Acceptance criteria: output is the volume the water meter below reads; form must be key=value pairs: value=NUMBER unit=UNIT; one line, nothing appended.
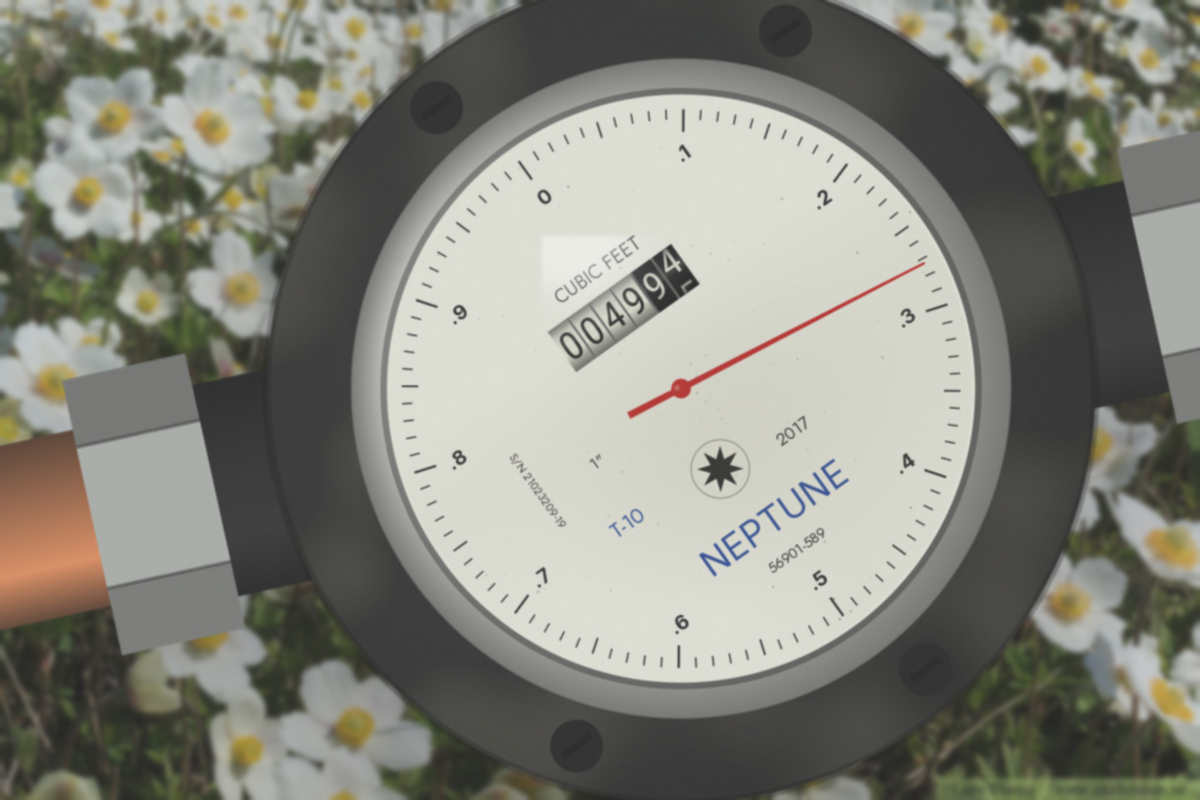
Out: value=4994.27 unit=ft³
